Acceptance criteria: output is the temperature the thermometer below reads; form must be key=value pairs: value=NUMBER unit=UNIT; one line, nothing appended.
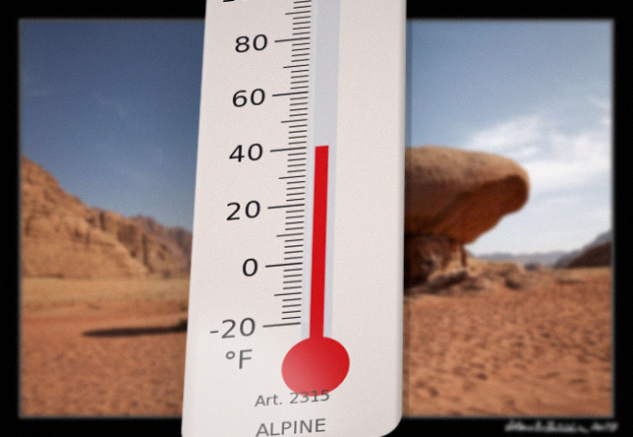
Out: value=40 unit=°F
